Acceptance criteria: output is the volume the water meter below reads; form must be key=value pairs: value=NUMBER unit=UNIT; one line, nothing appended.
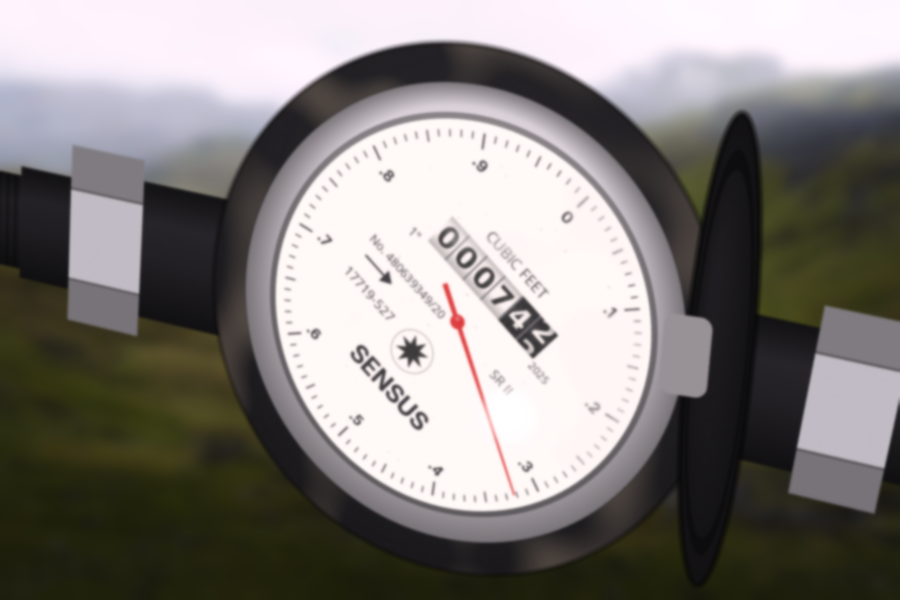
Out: value=742.32 unit=ft³
